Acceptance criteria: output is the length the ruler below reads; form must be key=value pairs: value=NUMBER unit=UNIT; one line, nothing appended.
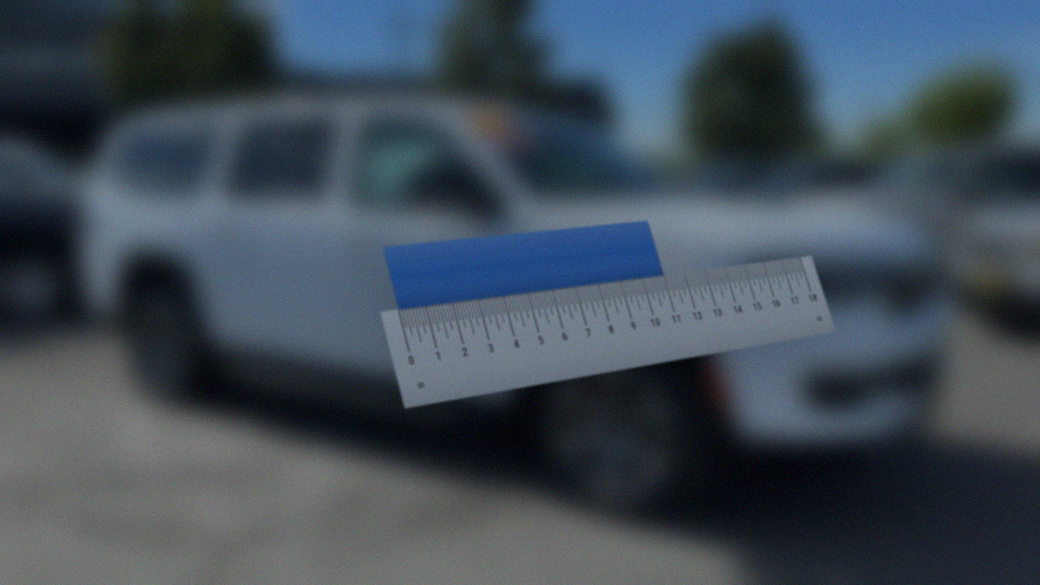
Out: value=11 unit=in
